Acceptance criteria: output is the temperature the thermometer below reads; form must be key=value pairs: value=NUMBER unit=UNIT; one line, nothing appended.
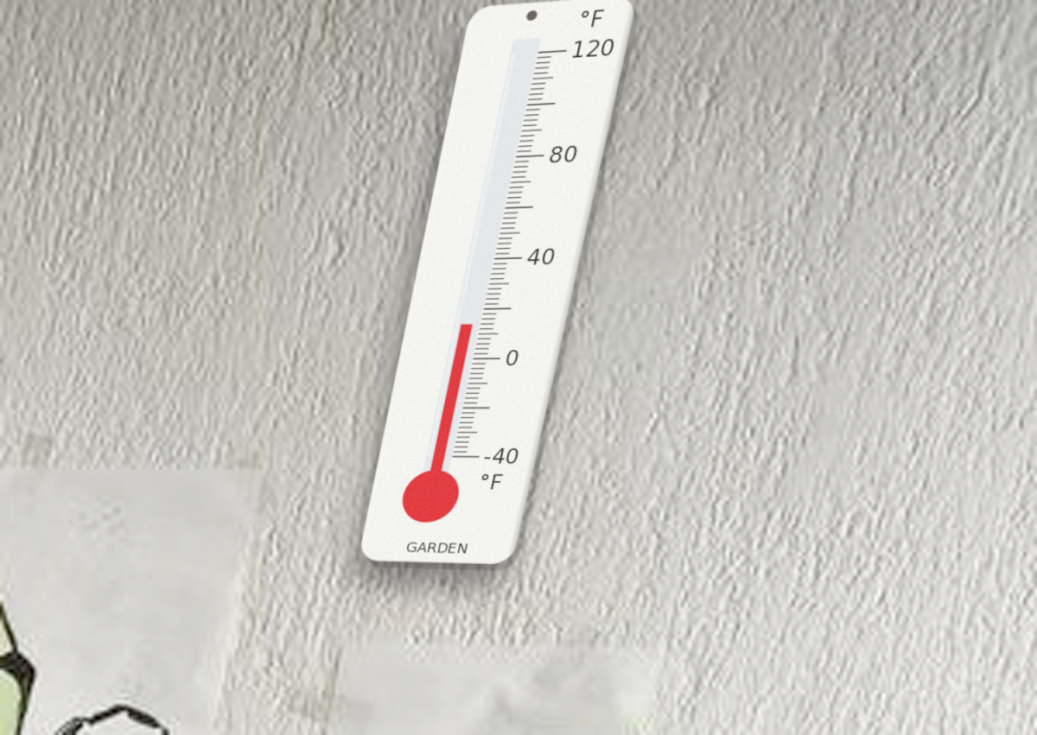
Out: value=14 unit=°F
